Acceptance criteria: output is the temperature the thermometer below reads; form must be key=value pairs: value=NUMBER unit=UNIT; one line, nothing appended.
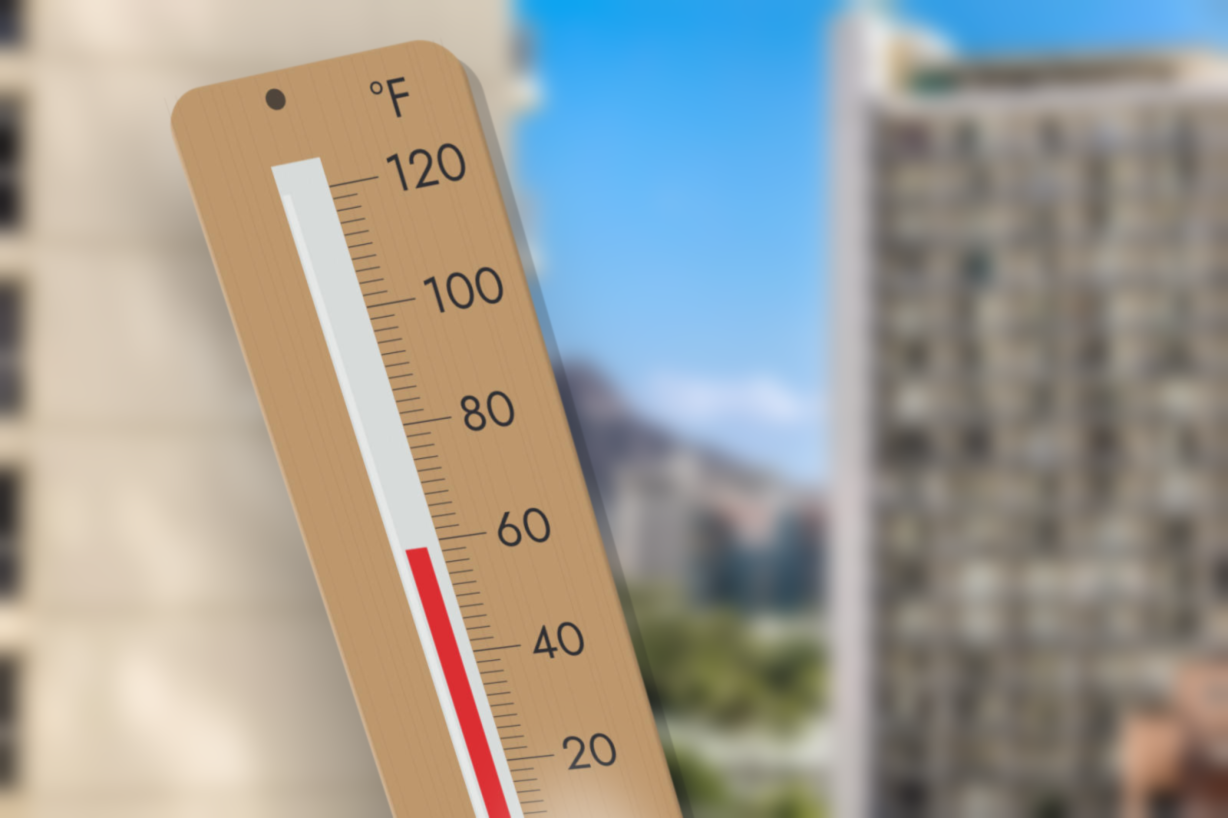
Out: value=59 unit=°F
